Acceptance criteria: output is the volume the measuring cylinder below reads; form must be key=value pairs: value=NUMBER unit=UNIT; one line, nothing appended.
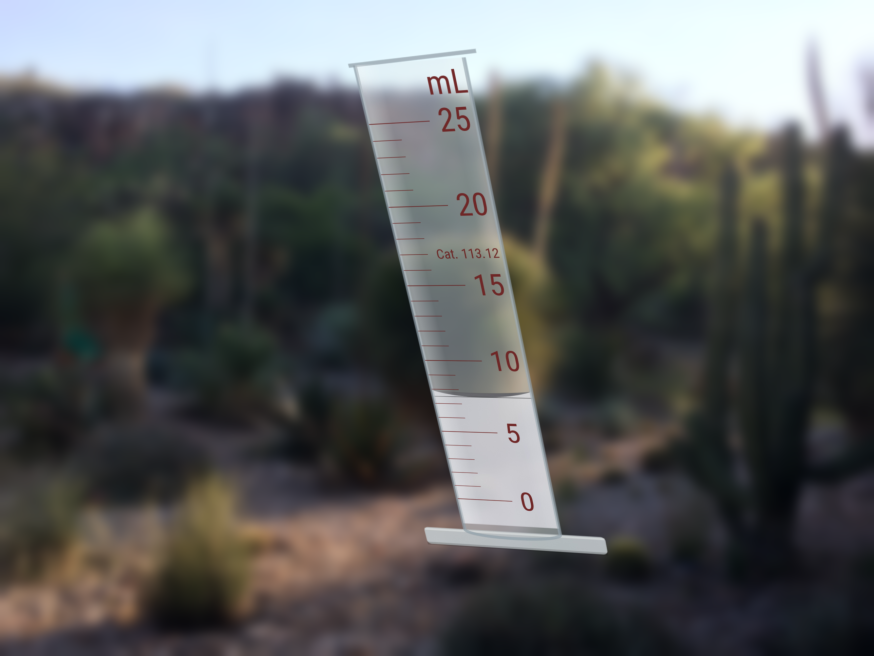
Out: value=7.5 unit=mL
